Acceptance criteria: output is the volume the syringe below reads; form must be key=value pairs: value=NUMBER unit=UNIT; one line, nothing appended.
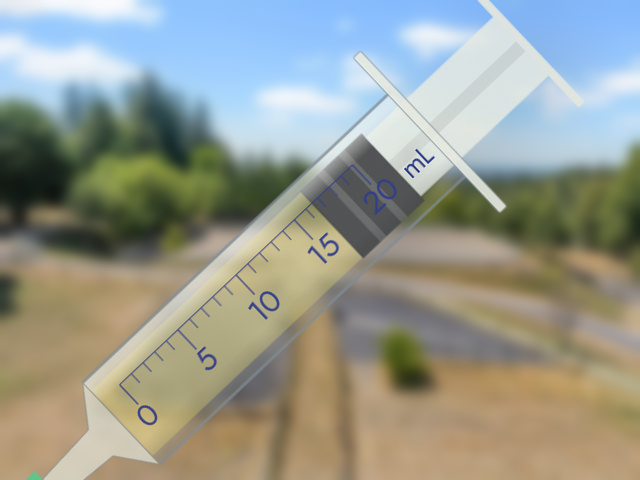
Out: value=16.5 unit=mL
